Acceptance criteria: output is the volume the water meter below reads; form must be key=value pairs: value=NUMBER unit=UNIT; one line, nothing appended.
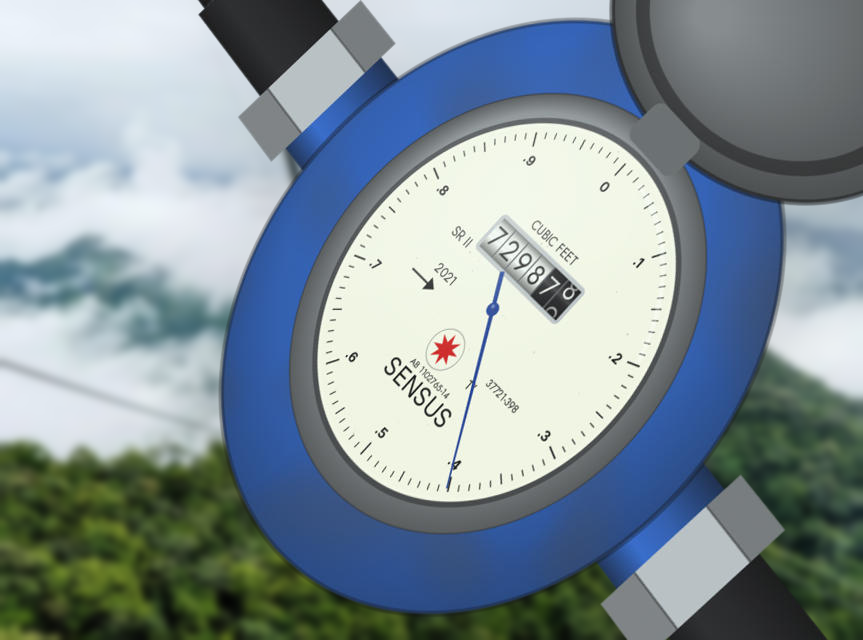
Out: value=729878.40 unit=ft³
